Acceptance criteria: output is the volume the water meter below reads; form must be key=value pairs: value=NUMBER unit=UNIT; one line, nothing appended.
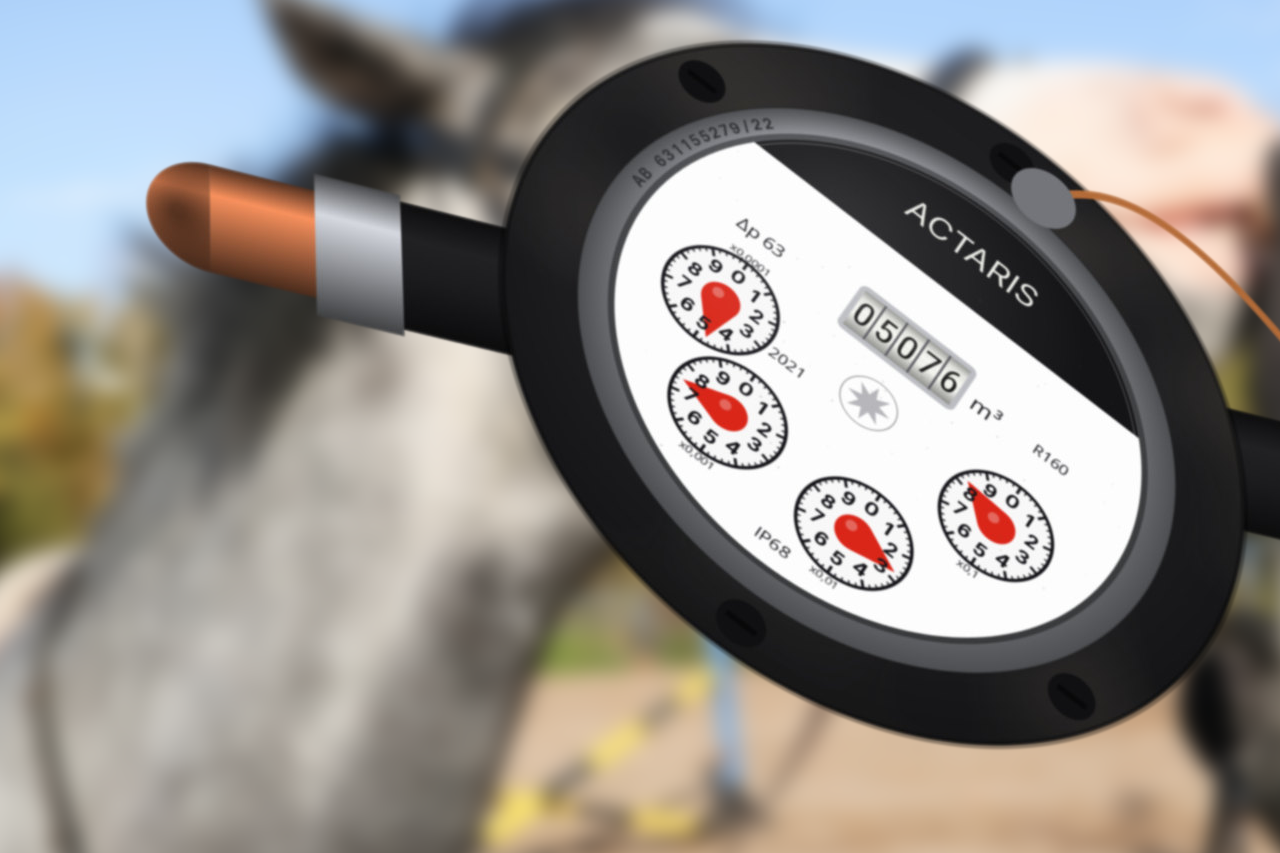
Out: value=5076.8274 unit=m³
